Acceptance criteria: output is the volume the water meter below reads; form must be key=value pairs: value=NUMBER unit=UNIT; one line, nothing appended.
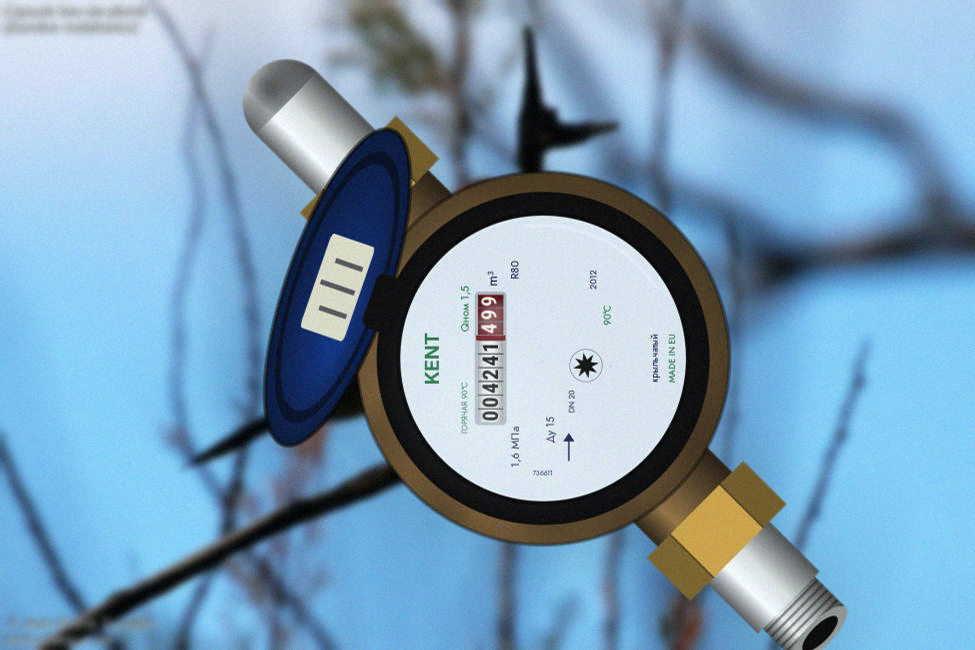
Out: value=4241.499 unit=m³
